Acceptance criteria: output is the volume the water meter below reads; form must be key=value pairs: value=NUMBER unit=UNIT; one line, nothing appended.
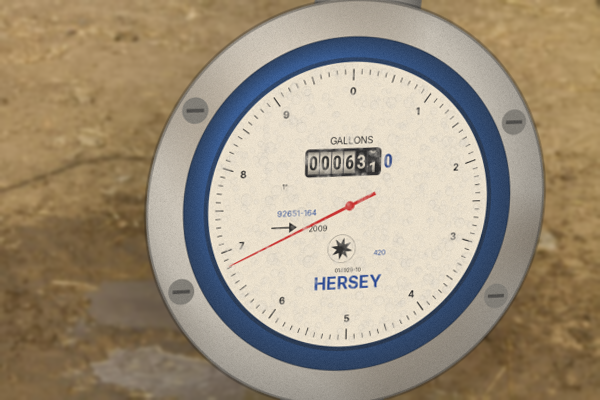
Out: value=6306.8 unit=gal
